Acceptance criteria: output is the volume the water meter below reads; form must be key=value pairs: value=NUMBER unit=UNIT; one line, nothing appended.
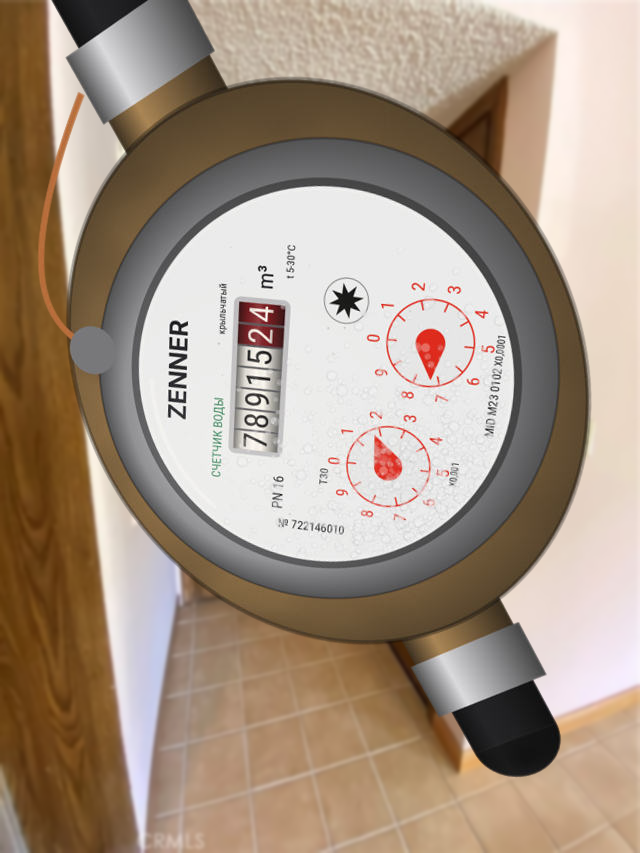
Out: value=78915.2417 unit=m³
